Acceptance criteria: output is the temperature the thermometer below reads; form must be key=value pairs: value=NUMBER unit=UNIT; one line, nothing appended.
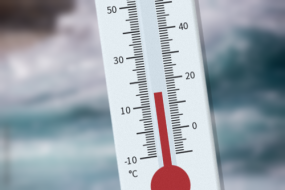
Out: value=15 unit=°C
